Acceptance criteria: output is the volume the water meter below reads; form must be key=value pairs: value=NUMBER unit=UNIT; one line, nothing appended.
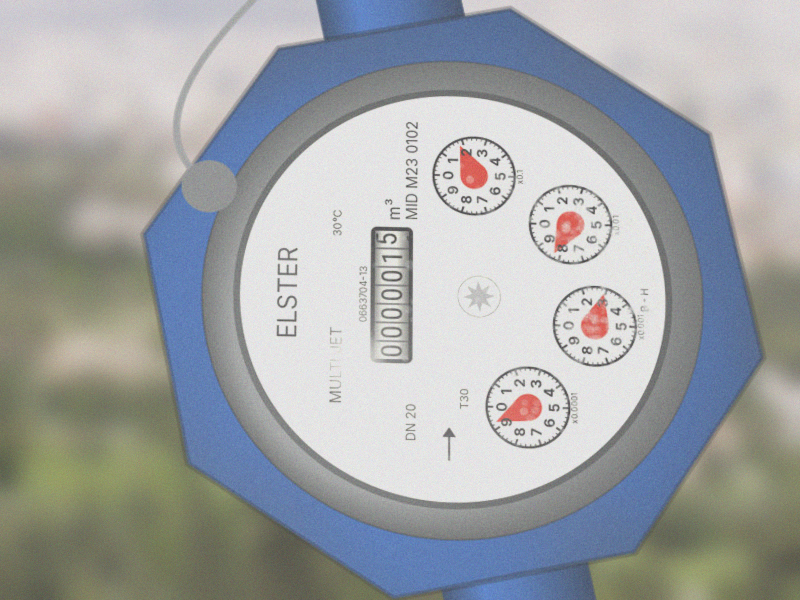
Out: value=15.1829 unit=m³
